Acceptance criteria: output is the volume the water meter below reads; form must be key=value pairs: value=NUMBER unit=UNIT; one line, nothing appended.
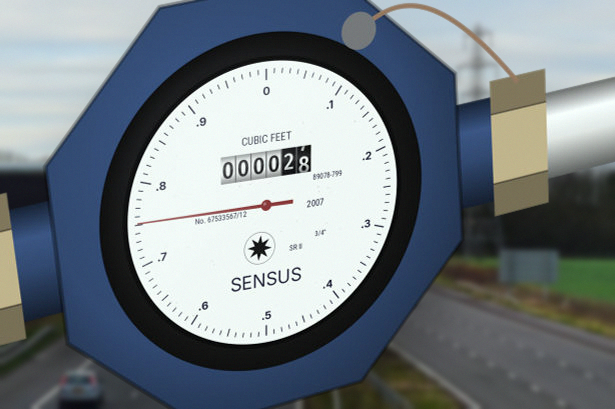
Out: value=27.75 unit=ft³
